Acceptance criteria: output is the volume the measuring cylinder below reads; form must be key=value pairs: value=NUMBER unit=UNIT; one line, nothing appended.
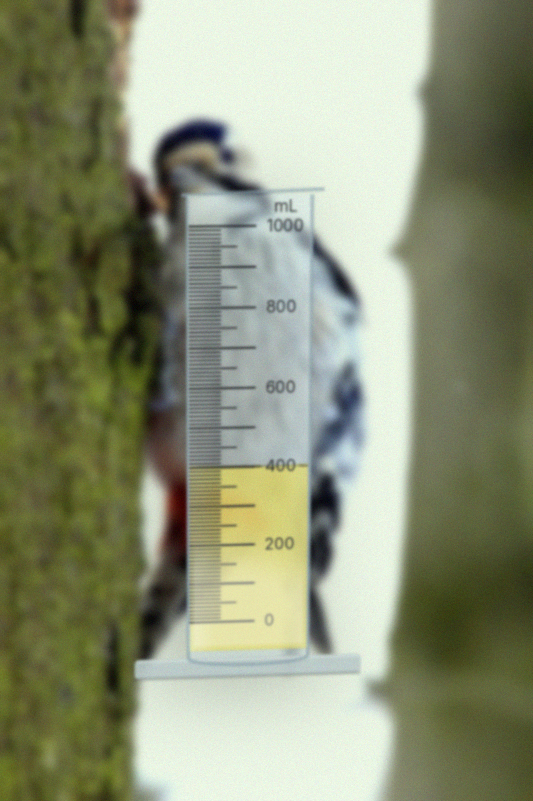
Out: value=400 unit=mL
